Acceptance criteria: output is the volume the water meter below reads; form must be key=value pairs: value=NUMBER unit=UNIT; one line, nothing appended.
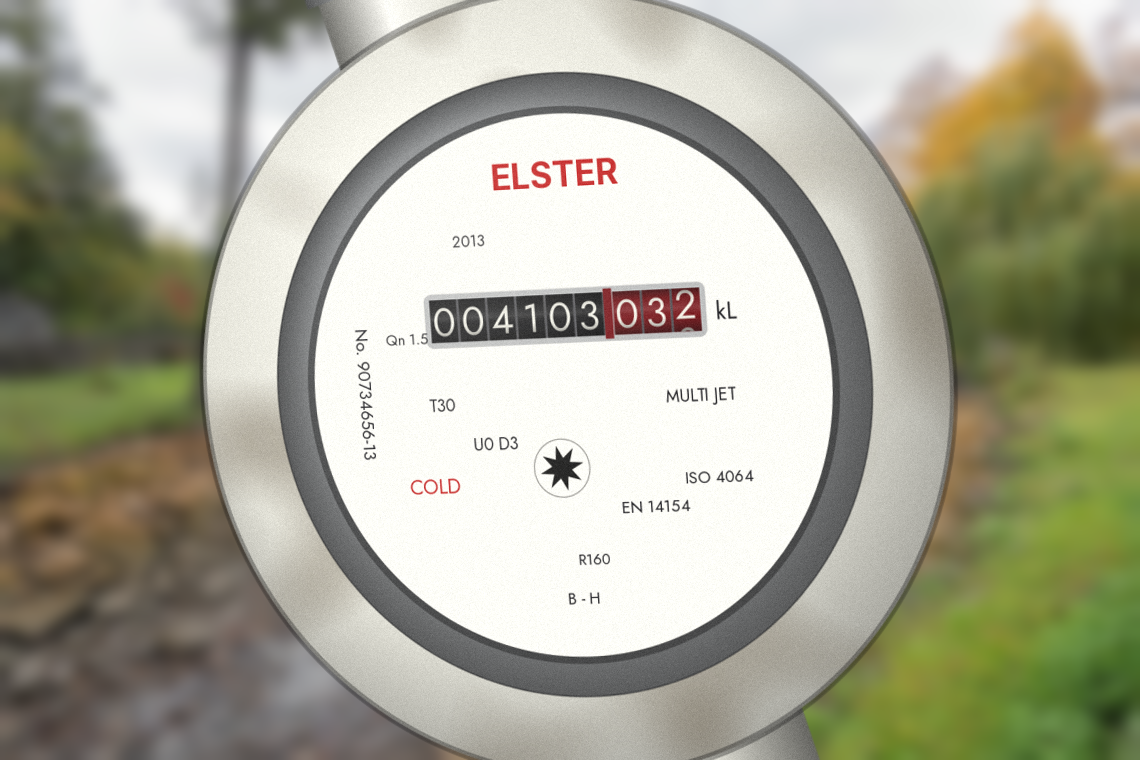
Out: value=4103.032 unit=kL
